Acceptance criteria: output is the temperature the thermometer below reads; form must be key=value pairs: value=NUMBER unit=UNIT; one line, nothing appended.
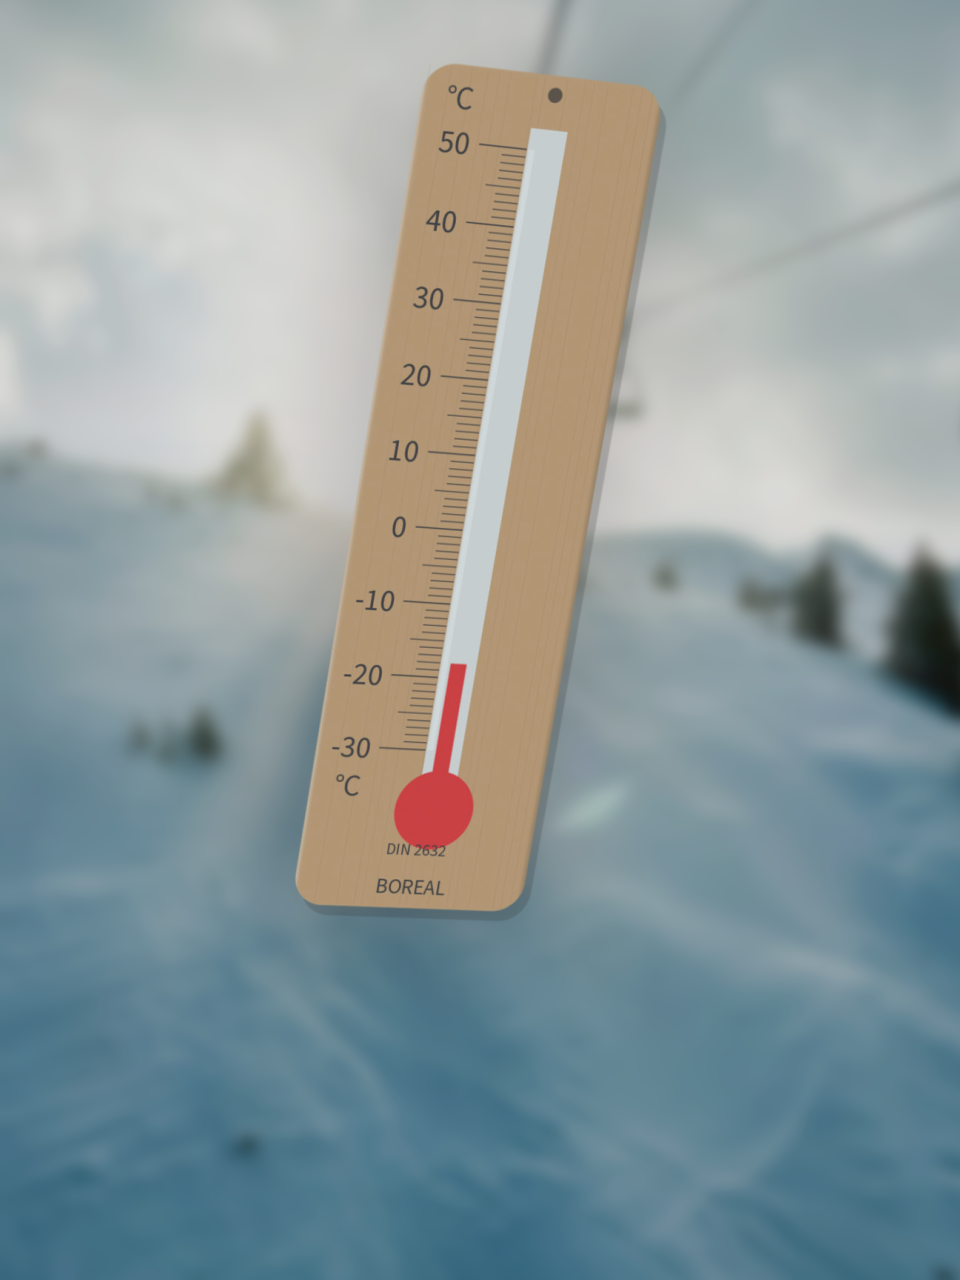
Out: value=-18 unit=°C
